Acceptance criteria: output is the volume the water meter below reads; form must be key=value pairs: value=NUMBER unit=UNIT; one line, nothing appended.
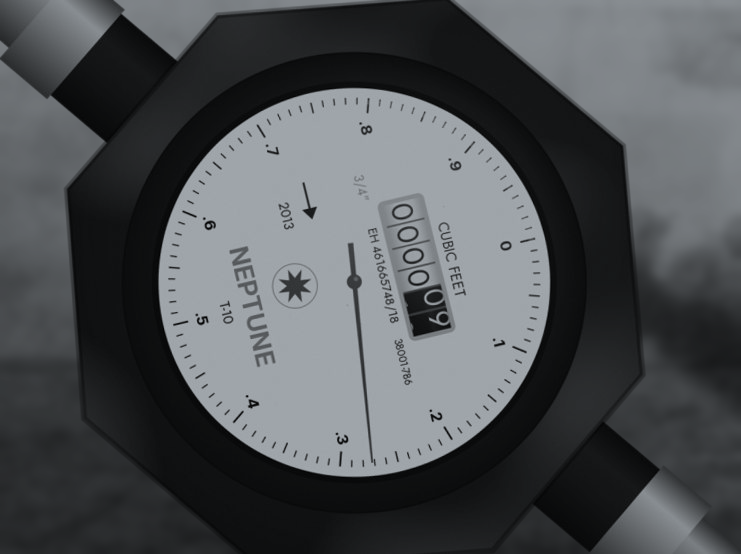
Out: value=9.27 unit=ft³
